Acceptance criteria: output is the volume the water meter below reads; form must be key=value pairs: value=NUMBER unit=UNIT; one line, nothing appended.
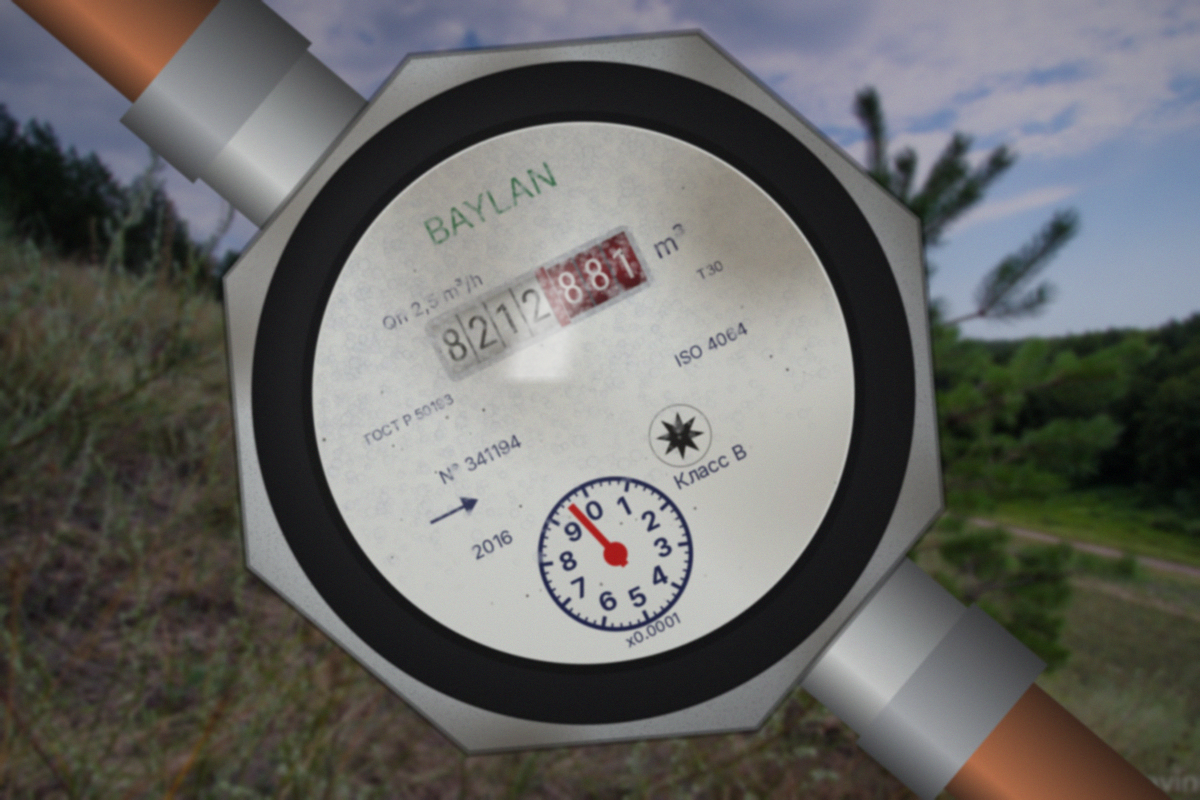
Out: value=8212.8809 unit=m³
